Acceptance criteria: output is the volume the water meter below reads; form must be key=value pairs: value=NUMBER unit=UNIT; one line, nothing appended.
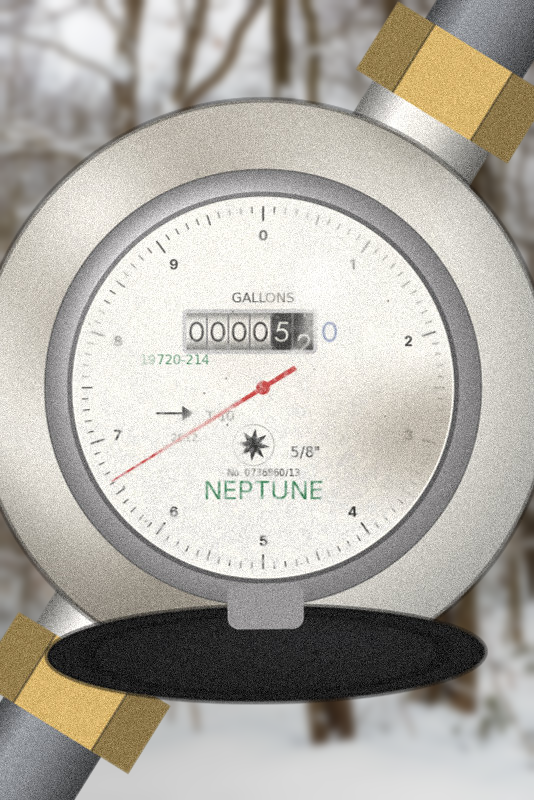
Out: value=516.6 unit=gal
